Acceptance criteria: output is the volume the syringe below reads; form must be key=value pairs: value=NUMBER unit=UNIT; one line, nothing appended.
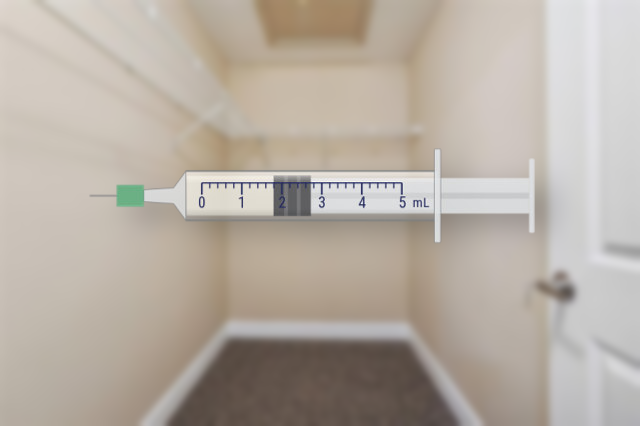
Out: value=1.8 unit=mL
